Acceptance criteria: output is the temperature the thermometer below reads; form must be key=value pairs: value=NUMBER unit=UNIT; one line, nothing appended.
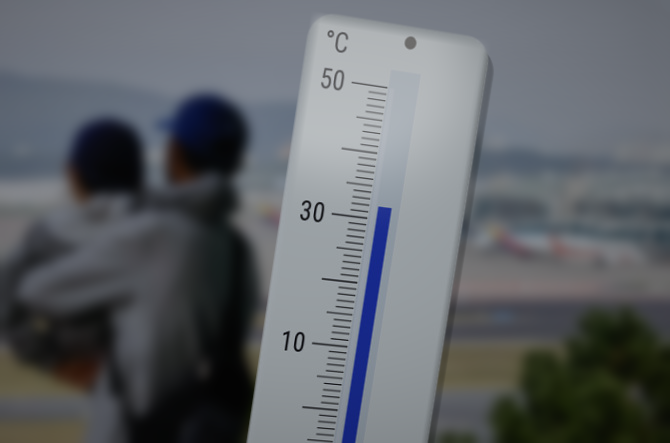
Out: value=32 unit=°C
